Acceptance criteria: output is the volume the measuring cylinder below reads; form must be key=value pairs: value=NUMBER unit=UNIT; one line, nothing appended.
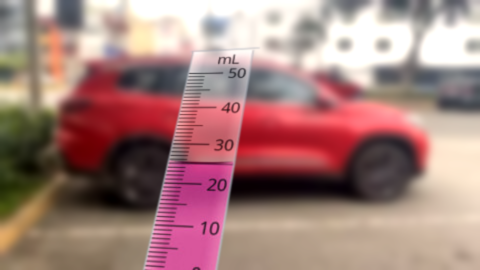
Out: value=25 unit=mL
